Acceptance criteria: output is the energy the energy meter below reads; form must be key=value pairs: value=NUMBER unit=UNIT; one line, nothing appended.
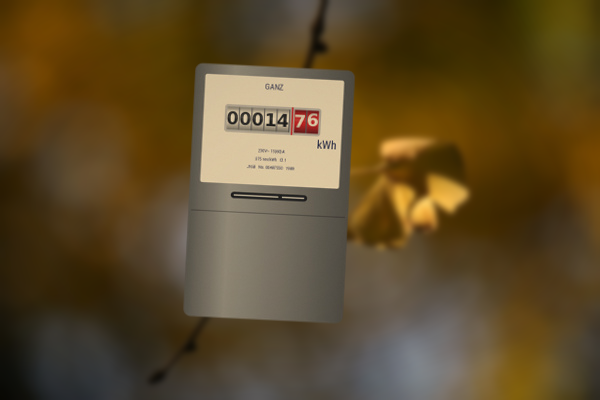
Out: value=14.76 unit=kWh
